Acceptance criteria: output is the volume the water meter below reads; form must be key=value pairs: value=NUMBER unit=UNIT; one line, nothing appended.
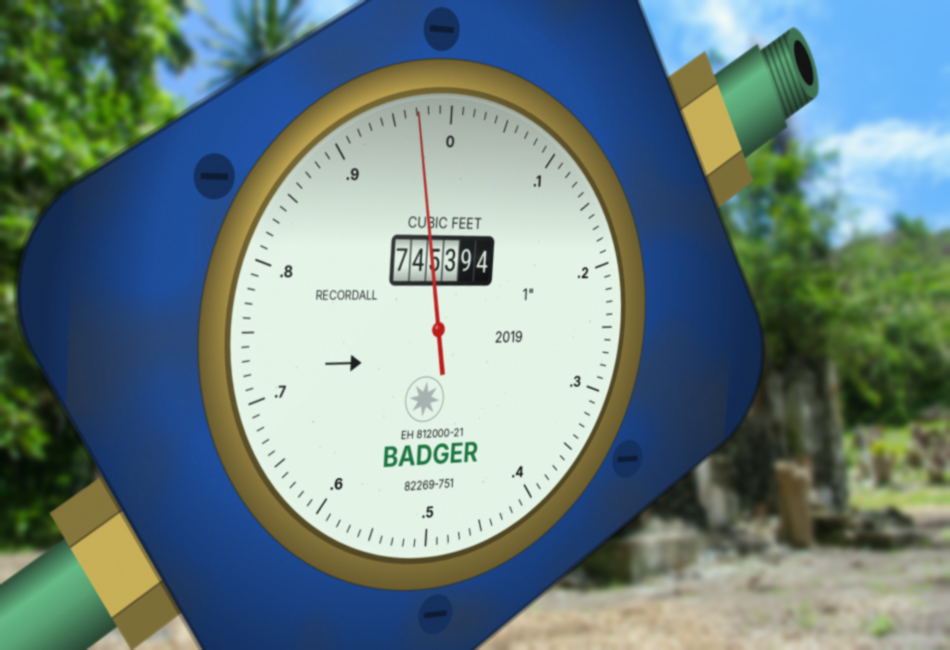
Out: value=745393.97 unit=ft³
